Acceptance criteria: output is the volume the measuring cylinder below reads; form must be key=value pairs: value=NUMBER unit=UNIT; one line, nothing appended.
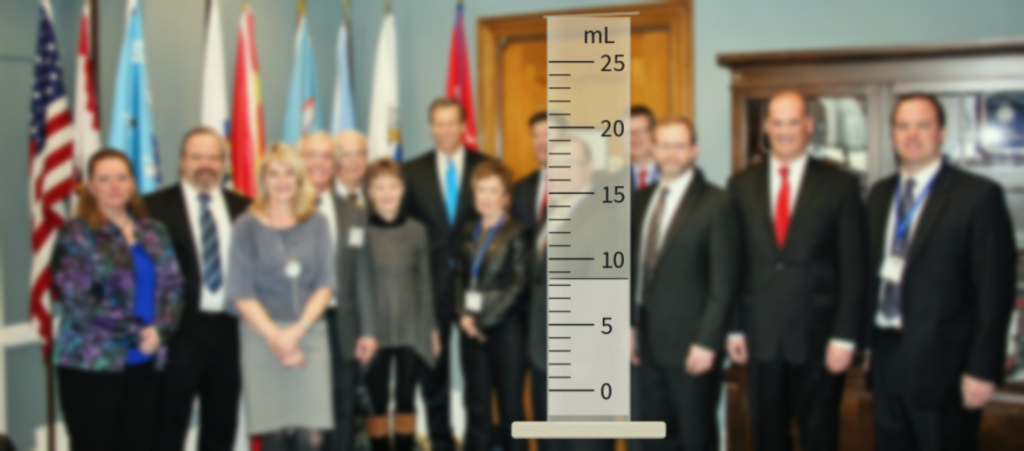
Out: value=8.5 unit=mL
